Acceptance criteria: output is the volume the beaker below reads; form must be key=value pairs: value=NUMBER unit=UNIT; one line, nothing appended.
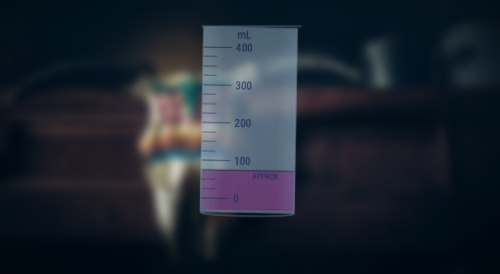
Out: value=75 unit=mL
